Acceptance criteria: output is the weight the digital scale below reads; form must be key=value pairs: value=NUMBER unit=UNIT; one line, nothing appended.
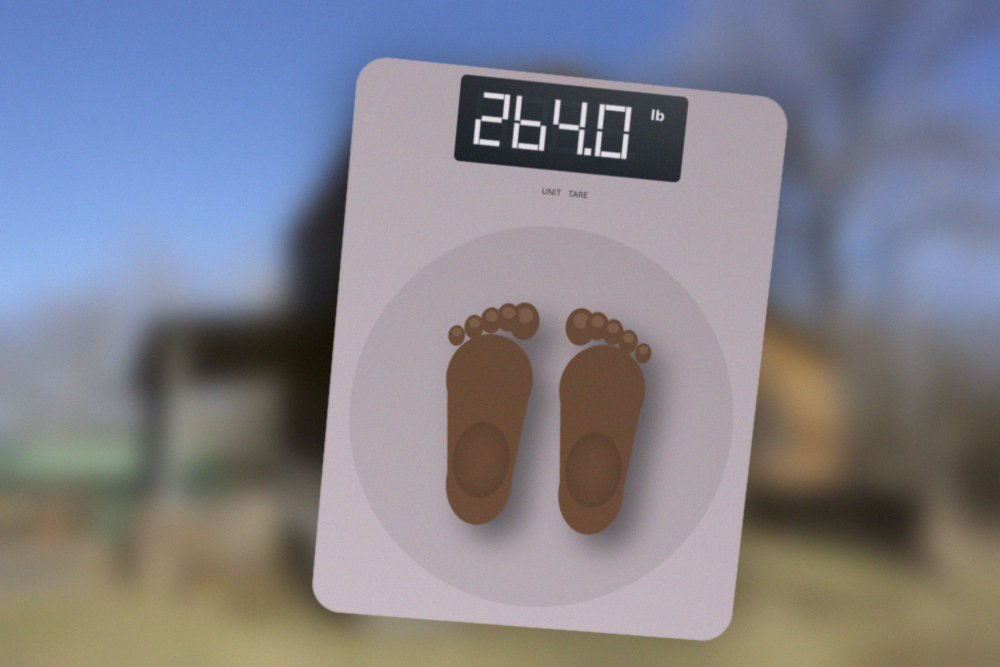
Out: value=264.0 unit=lb
